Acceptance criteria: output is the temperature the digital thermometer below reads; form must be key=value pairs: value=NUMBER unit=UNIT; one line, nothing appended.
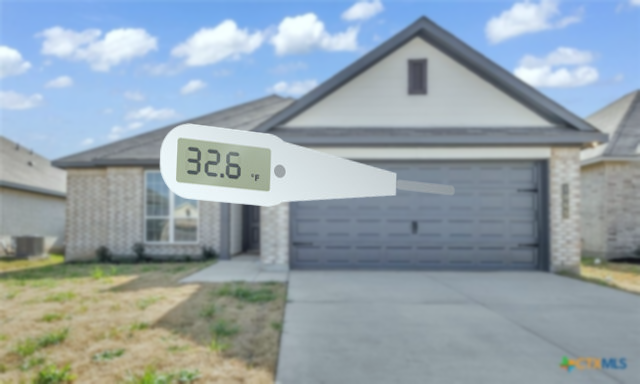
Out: value=32.6 unit=°F
